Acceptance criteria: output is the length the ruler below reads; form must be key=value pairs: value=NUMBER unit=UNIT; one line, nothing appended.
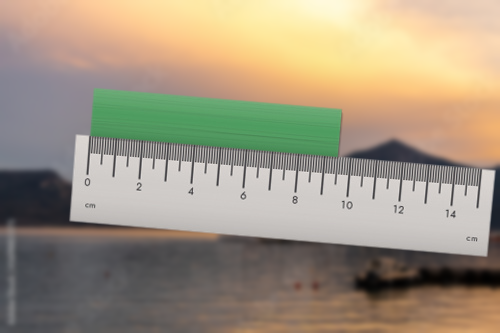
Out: value=9.5 unit=cm
